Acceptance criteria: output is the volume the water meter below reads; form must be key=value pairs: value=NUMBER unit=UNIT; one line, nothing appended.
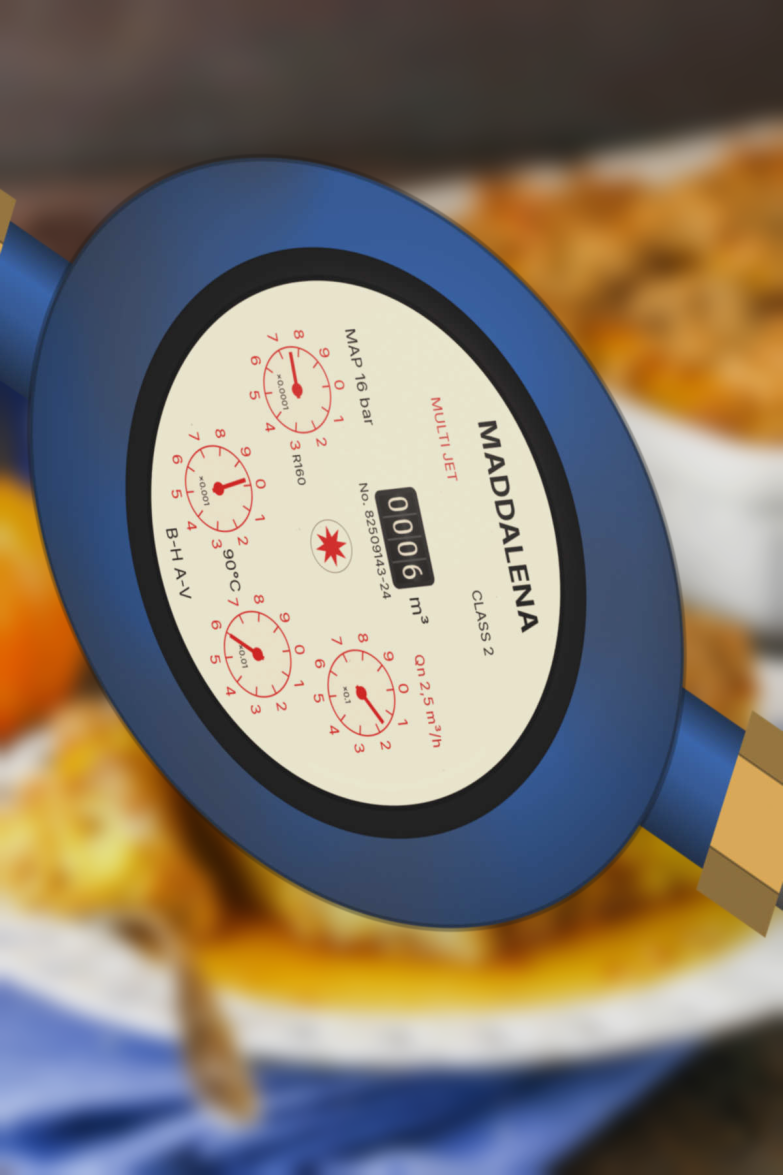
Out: value=6.1597 unit=m³
